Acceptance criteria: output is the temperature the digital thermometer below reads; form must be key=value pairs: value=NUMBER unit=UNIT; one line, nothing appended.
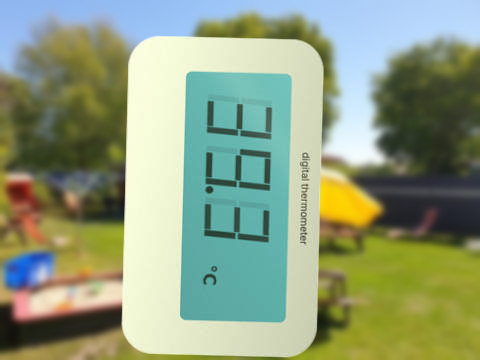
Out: value=39.3 unit=°C
